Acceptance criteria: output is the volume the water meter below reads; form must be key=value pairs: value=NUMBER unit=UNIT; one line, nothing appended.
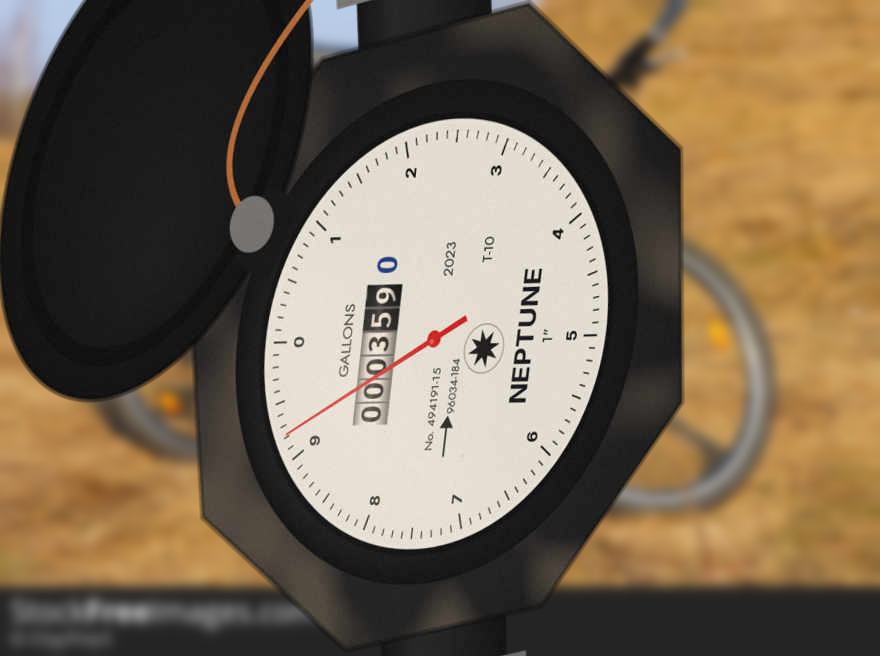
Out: value=3589.2 unit=gal
